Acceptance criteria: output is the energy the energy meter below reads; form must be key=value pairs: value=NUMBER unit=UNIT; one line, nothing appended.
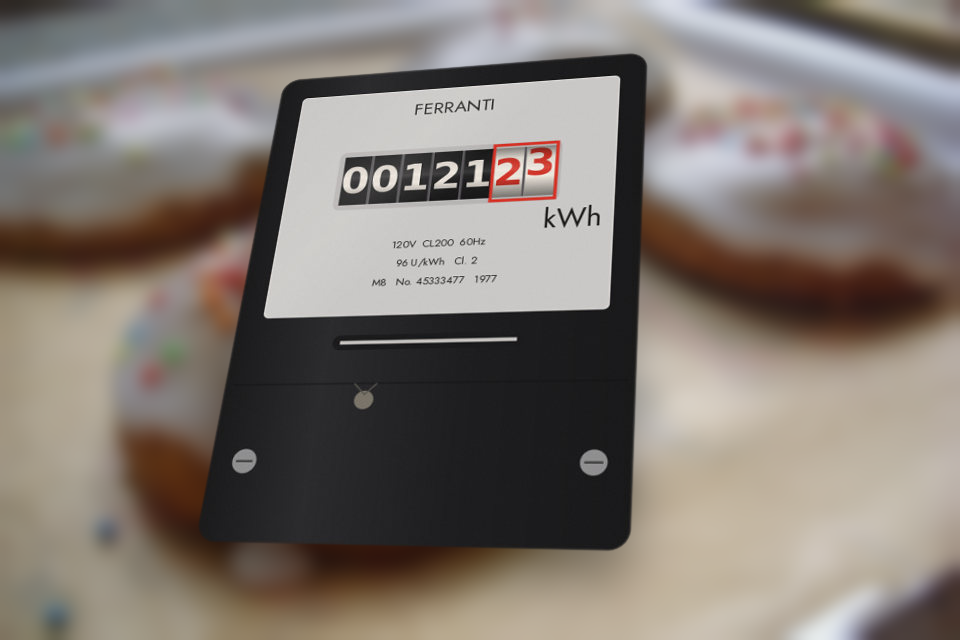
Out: value=121.23 unit=kWh
